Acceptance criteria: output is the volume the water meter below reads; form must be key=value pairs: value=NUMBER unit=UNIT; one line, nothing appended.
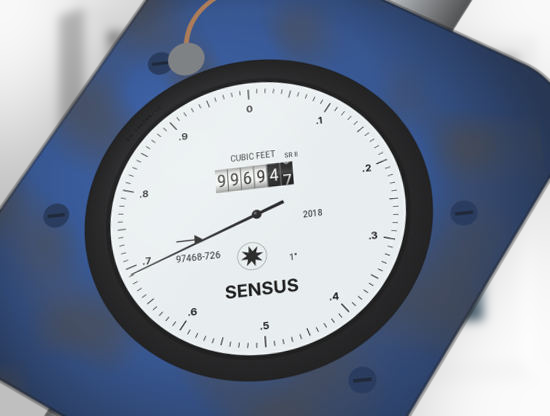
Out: value=996946.69 unit=ft³
